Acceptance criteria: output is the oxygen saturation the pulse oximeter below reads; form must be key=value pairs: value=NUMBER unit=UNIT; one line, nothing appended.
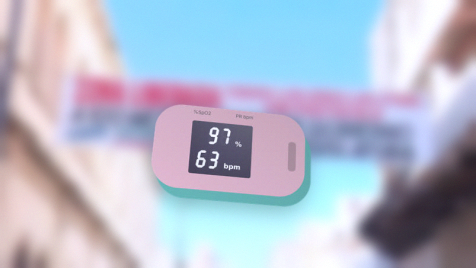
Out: value=97 unit=%
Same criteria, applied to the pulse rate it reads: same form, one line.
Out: value=63 unit=bpm
